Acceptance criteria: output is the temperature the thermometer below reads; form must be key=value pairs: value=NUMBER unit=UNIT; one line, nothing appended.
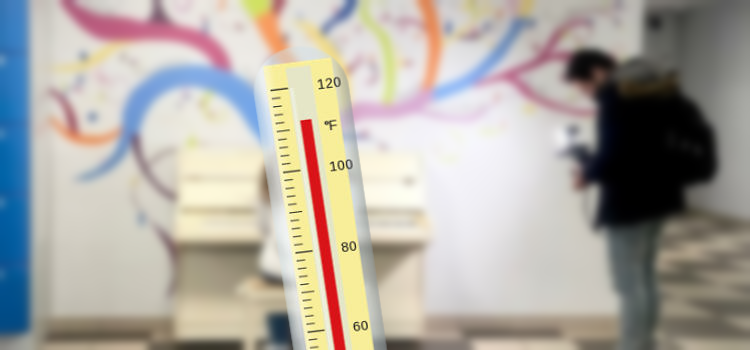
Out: value=112 unit=°F
